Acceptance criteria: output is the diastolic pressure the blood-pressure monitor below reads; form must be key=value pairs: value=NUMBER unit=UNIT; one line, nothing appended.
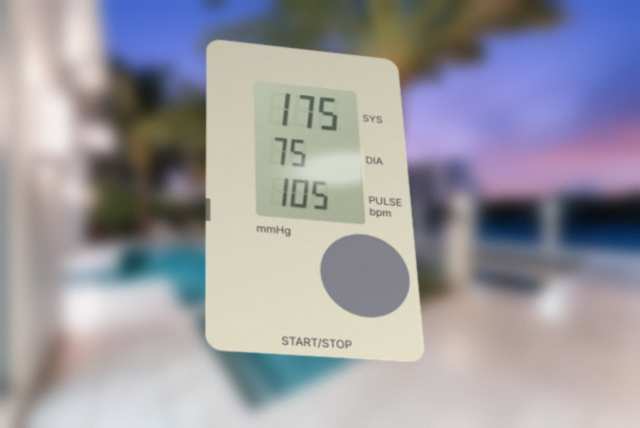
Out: value=75 unit=mmHg
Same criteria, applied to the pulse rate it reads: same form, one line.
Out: value=105 unit=bpm
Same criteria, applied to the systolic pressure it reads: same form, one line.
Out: value=175 unit=mmHg
